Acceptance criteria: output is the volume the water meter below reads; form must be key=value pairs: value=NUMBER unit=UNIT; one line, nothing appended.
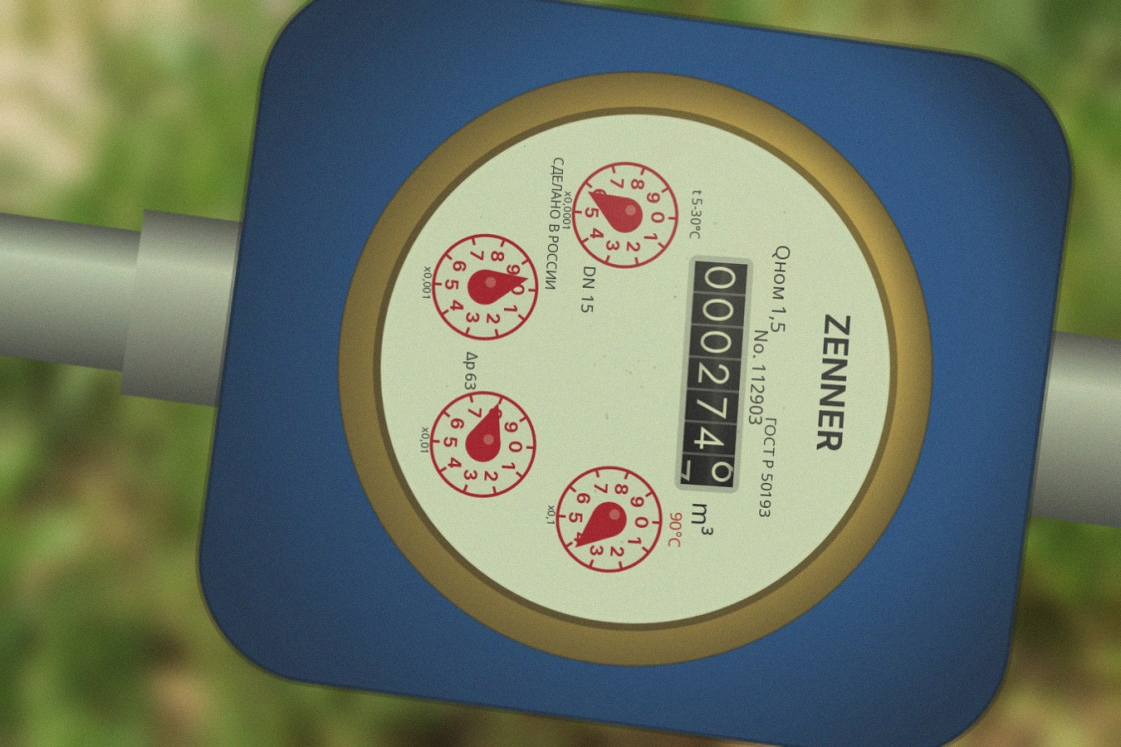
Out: value=2746.3795 unit=m³
